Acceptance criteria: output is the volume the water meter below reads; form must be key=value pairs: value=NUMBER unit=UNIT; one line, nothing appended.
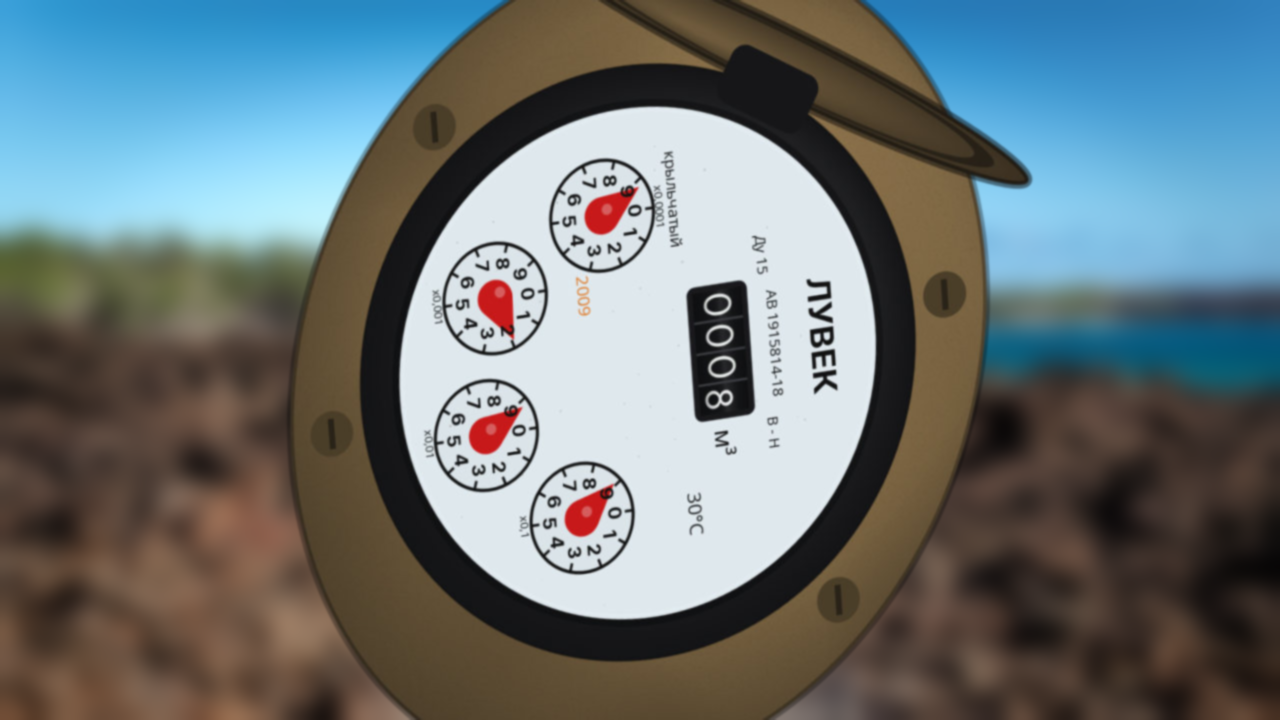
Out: value=7.8919 unit=m³
